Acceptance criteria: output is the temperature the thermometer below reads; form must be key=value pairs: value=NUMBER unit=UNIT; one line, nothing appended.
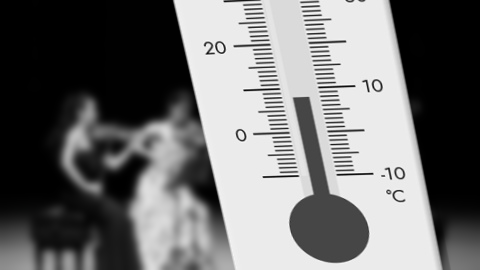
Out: value=8 unit=°C
